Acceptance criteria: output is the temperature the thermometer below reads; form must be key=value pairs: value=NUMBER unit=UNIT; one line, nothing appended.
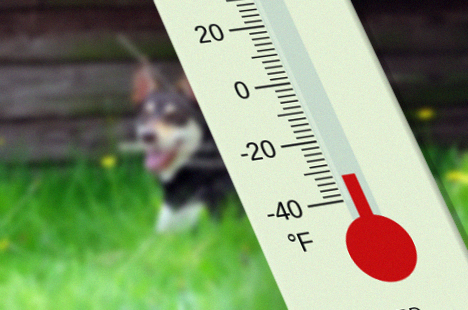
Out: value=-32 unit=°F
